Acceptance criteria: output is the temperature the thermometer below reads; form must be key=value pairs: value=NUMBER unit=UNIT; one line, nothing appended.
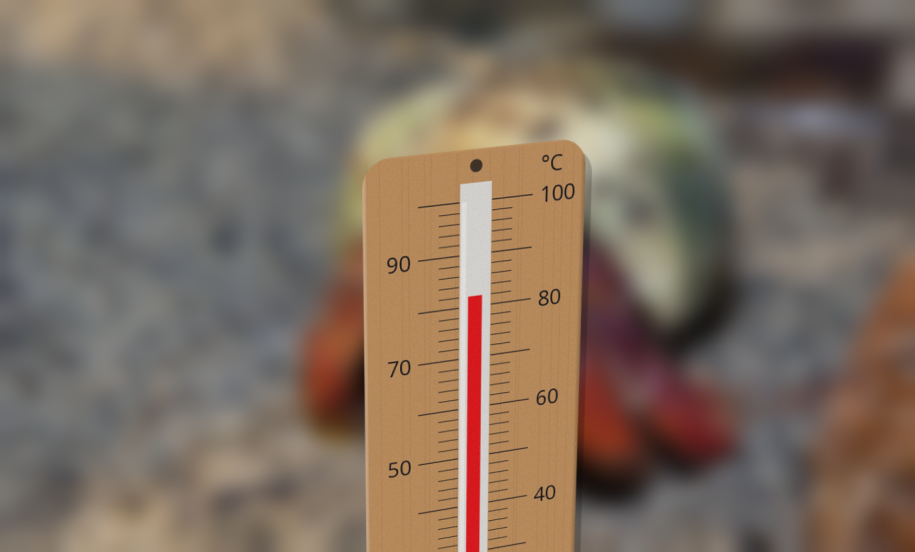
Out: value=82 unit=°C
